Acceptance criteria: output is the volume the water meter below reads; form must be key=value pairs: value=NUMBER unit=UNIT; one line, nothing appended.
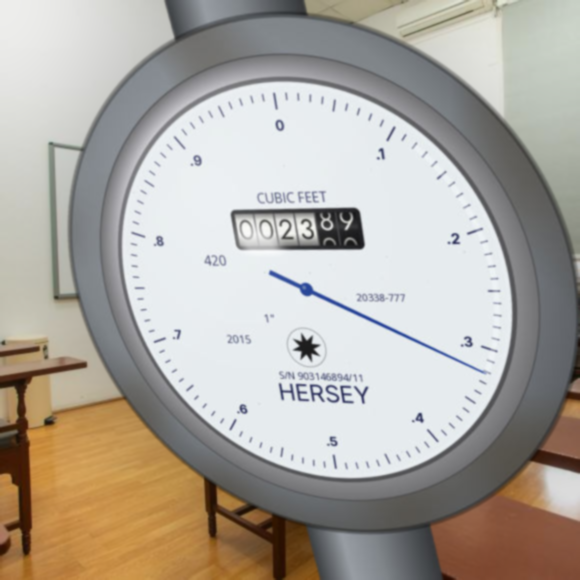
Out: value=2389.32 unit=ft³
